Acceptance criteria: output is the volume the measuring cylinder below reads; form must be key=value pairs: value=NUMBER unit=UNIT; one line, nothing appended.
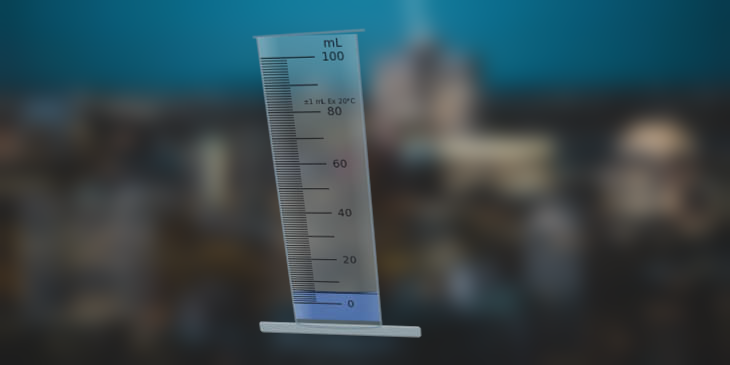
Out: value=5 unit=mL
